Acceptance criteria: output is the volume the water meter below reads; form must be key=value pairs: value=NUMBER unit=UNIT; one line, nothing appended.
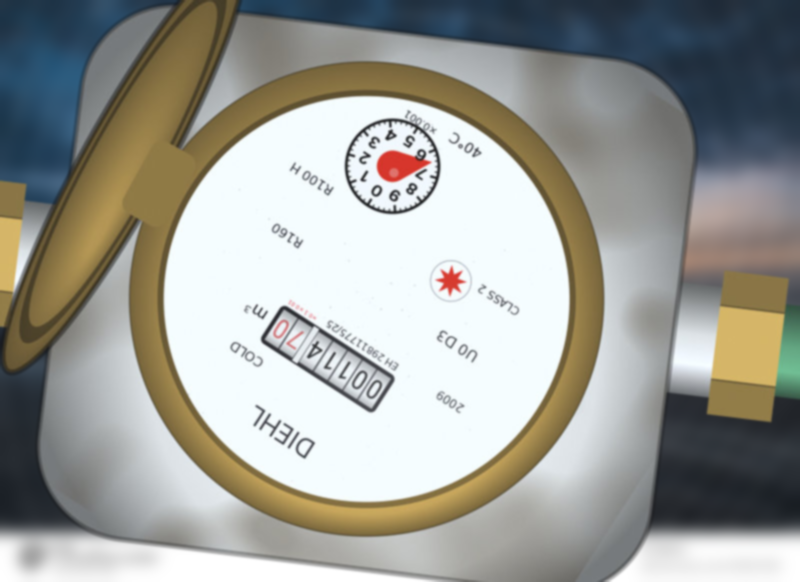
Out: value=114.706 unit=m³
